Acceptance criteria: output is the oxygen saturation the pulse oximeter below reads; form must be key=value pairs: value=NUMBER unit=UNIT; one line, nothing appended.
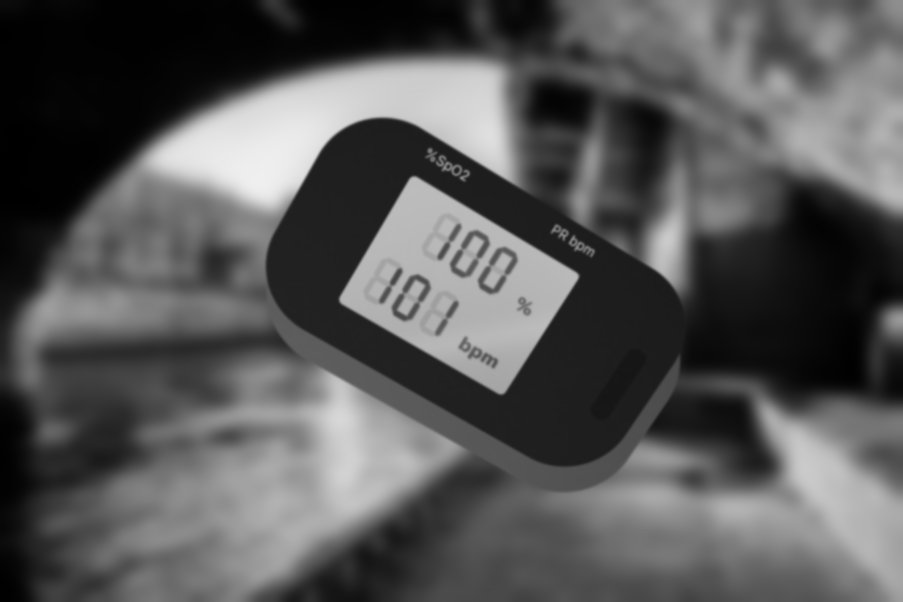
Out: value=100 unit=%
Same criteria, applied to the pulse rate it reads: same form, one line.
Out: value=101 unit=bpm
